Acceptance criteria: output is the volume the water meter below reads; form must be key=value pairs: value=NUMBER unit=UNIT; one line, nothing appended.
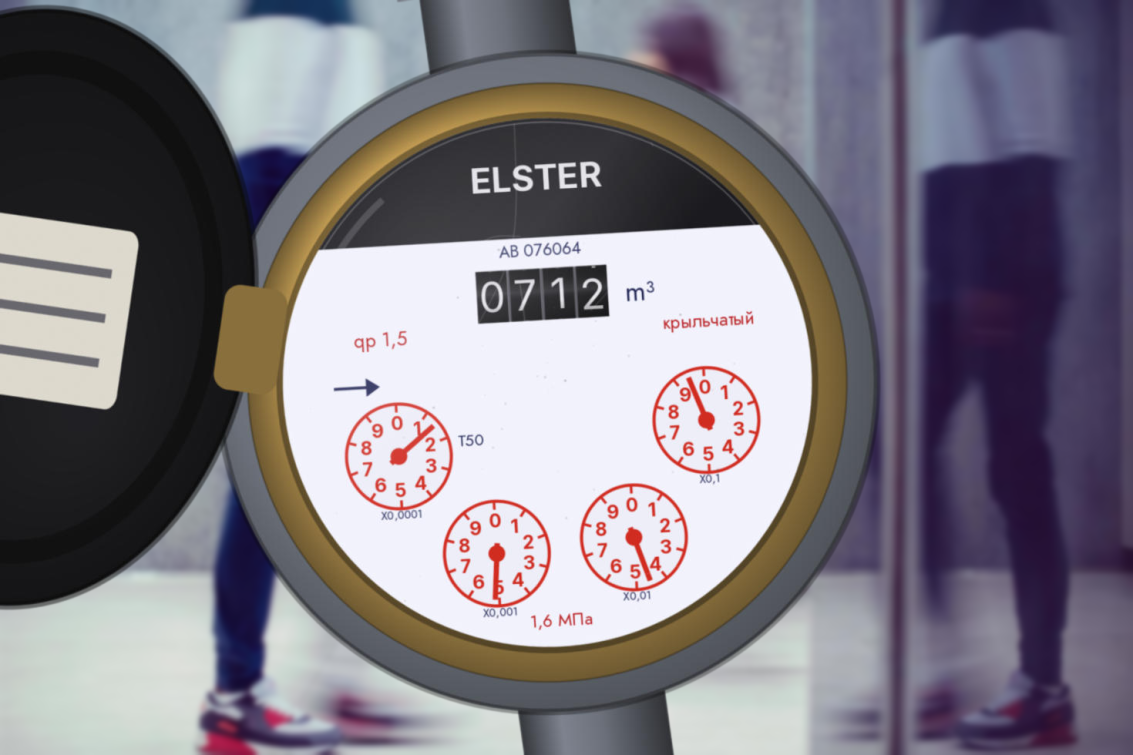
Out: value=711.9451 unit=m³
